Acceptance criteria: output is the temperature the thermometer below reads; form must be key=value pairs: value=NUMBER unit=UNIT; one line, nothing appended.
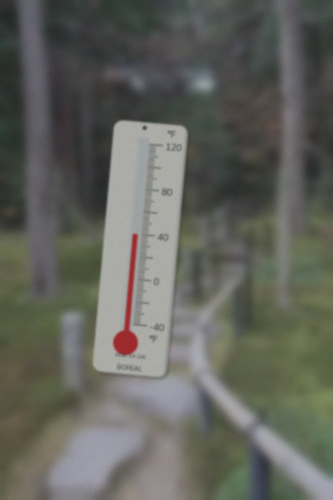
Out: value=40 unit=°F
